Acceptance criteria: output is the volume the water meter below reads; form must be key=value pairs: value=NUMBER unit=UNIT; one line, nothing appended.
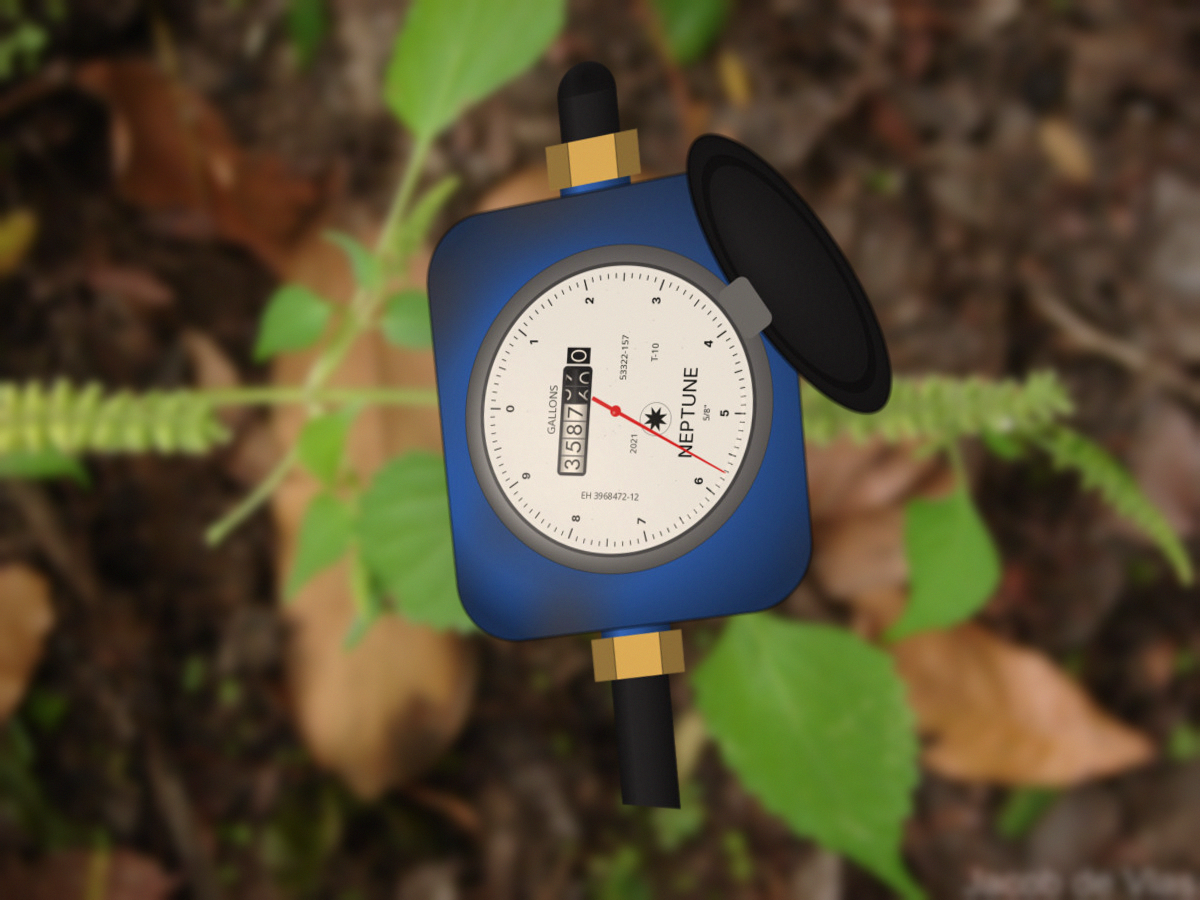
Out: value=3587595.7 unit=gal
